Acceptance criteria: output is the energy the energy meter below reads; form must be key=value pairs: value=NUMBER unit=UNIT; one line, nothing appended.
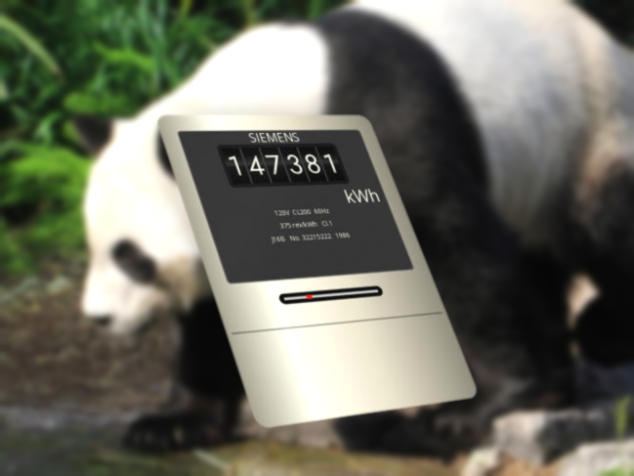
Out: value=147381 unit=kWh
